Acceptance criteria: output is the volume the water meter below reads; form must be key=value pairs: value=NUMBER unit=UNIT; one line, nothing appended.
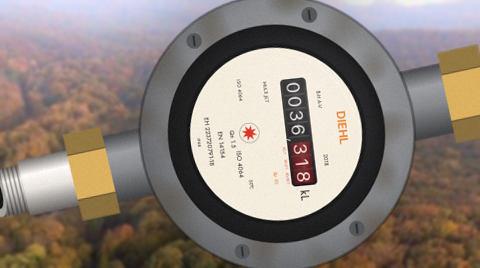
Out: value=36.318 unit=kL
